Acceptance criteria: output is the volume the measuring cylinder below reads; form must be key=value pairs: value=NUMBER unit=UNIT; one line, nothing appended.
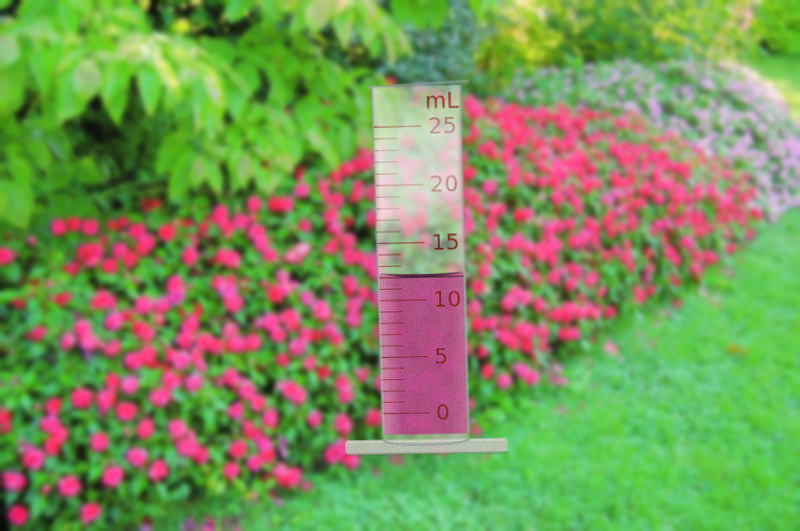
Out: value=12 unit=mL
